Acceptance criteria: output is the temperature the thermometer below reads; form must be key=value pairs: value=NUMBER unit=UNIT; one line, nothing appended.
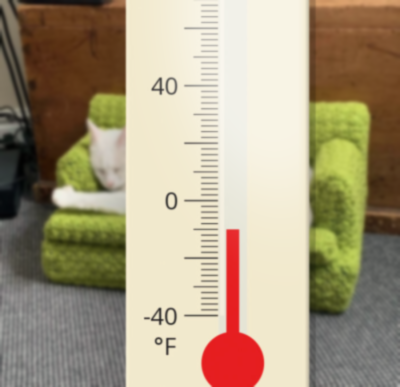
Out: value=-10 unit=°F
